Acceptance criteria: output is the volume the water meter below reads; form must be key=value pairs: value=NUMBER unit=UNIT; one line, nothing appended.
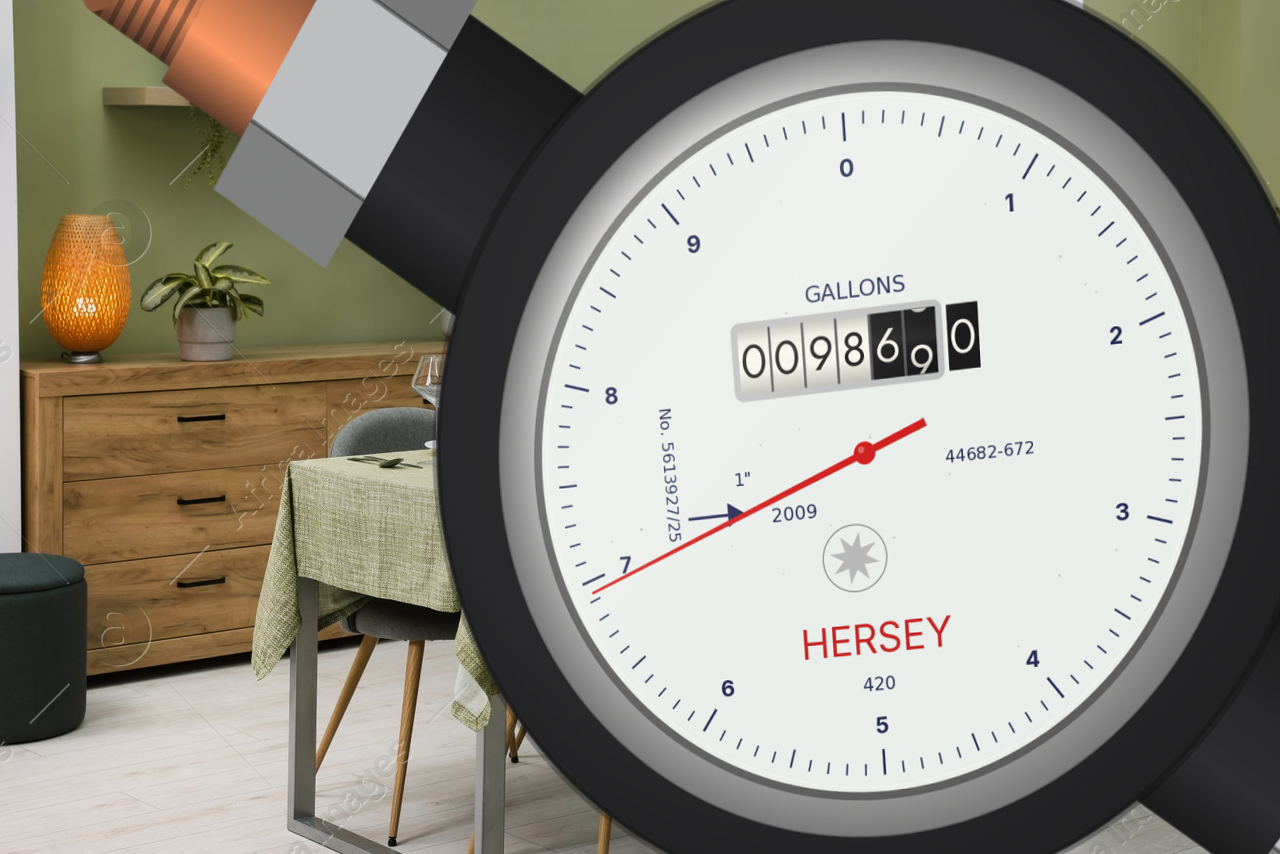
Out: value=98686.9 unit=gal
